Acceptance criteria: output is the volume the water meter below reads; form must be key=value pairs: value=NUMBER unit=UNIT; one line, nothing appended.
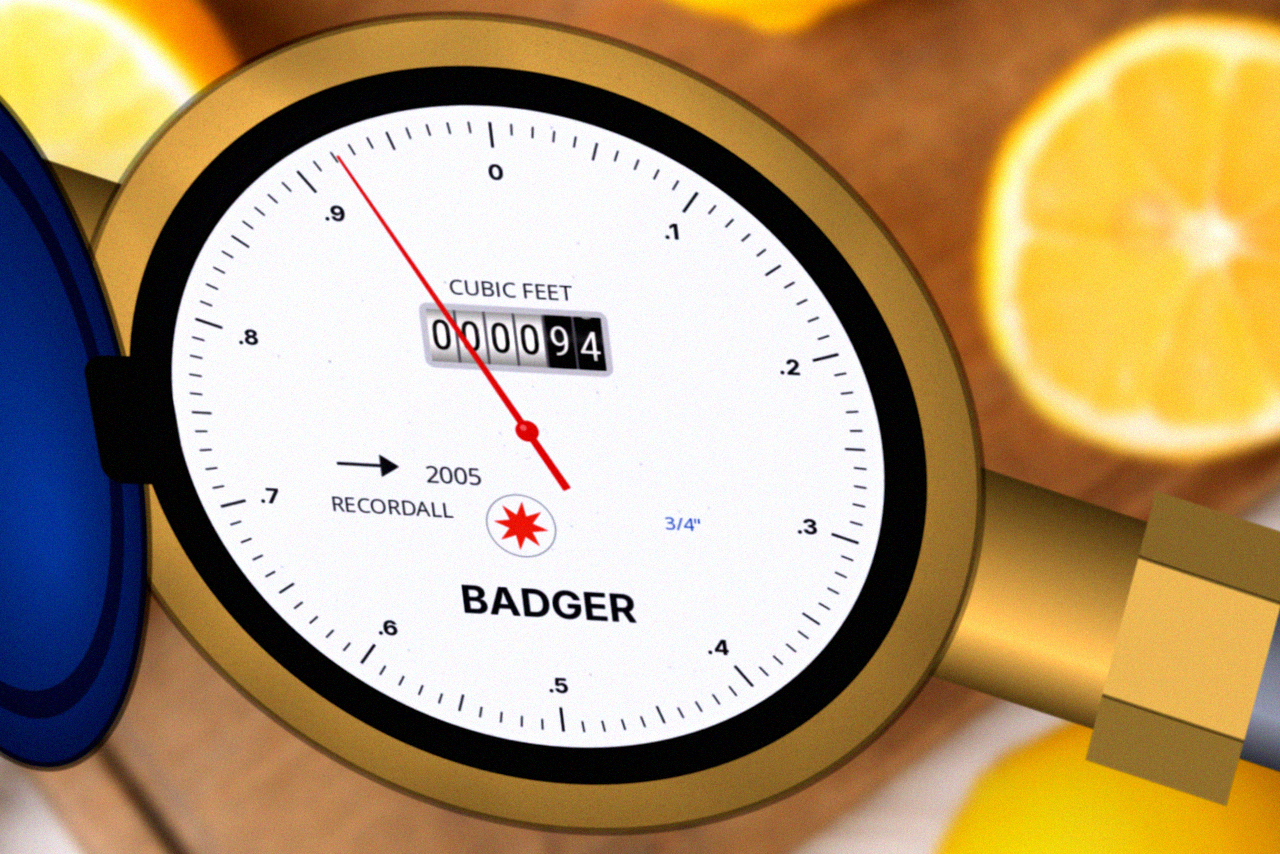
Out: value=93.92 unit=ft³
